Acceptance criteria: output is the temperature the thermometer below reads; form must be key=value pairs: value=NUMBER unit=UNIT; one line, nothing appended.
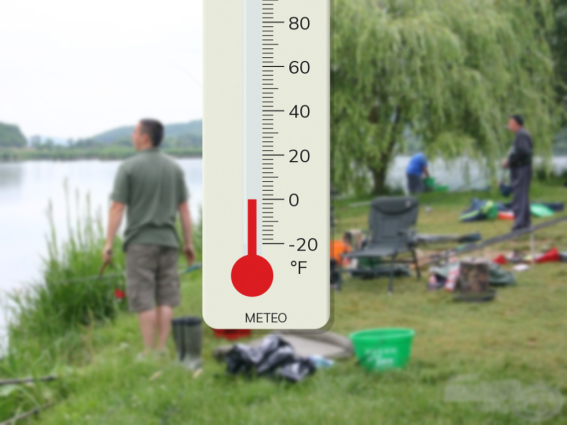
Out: value=0 unit=°F
